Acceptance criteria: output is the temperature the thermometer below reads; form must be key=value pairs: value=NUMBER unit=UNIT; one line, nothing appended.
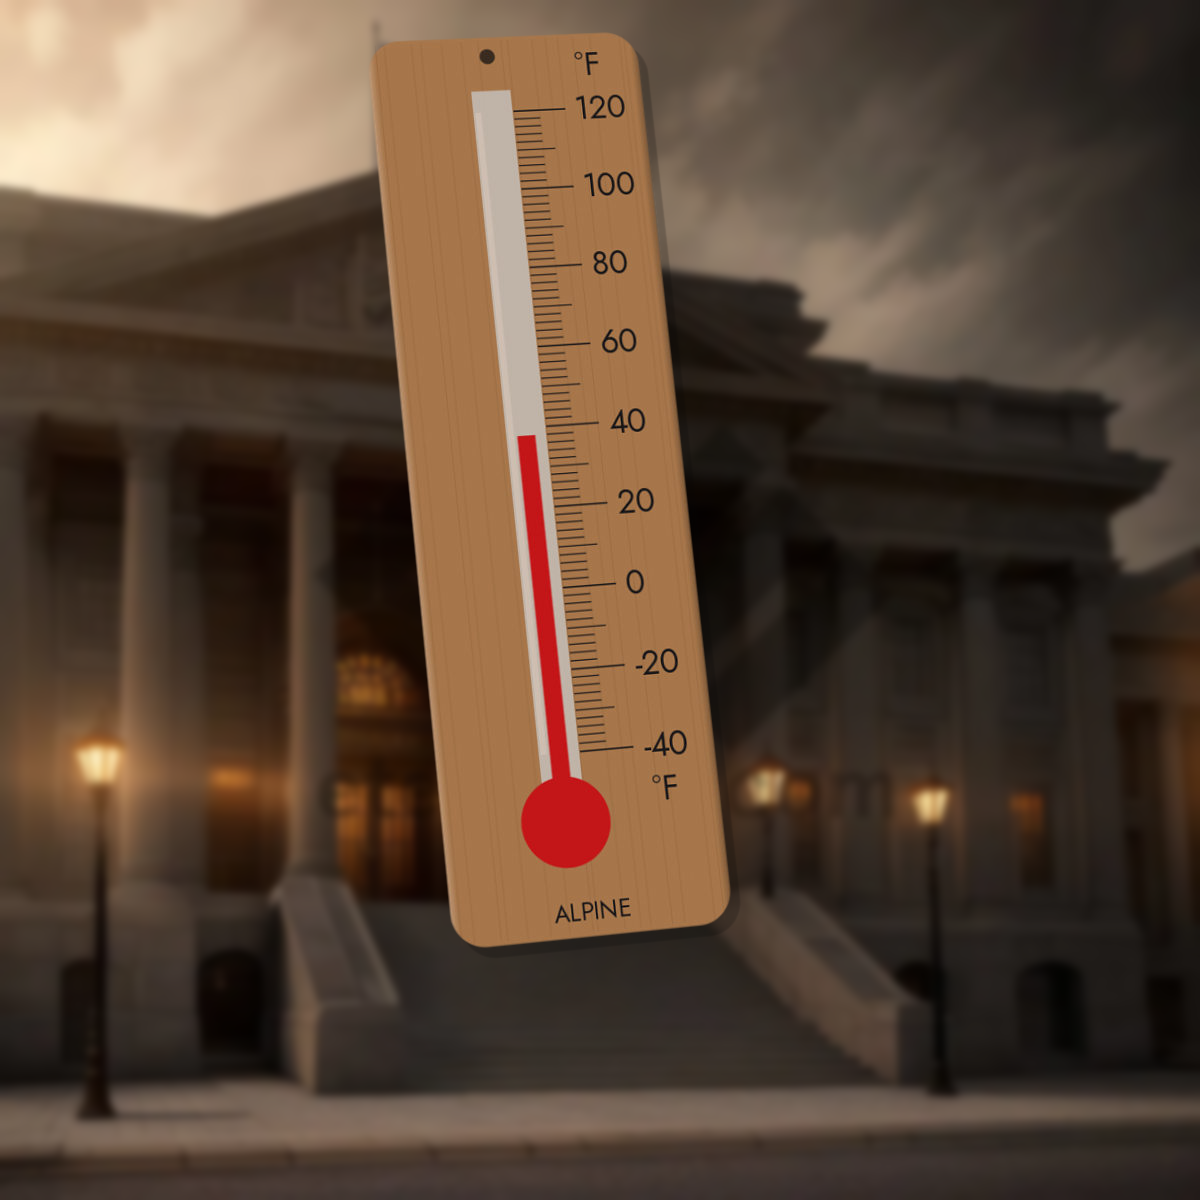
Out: value=38 unit=°F
